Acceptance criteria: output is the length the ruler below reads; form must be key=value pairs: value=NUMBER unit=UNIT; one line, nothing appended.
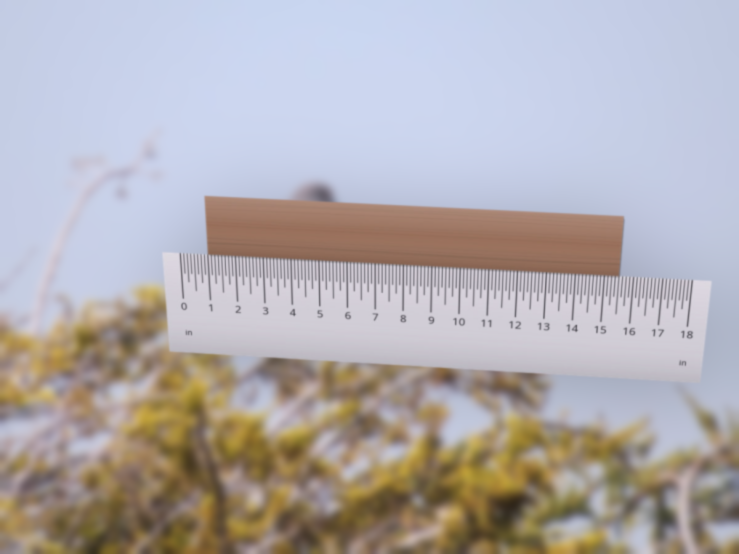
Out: value=14.5 unit=in
